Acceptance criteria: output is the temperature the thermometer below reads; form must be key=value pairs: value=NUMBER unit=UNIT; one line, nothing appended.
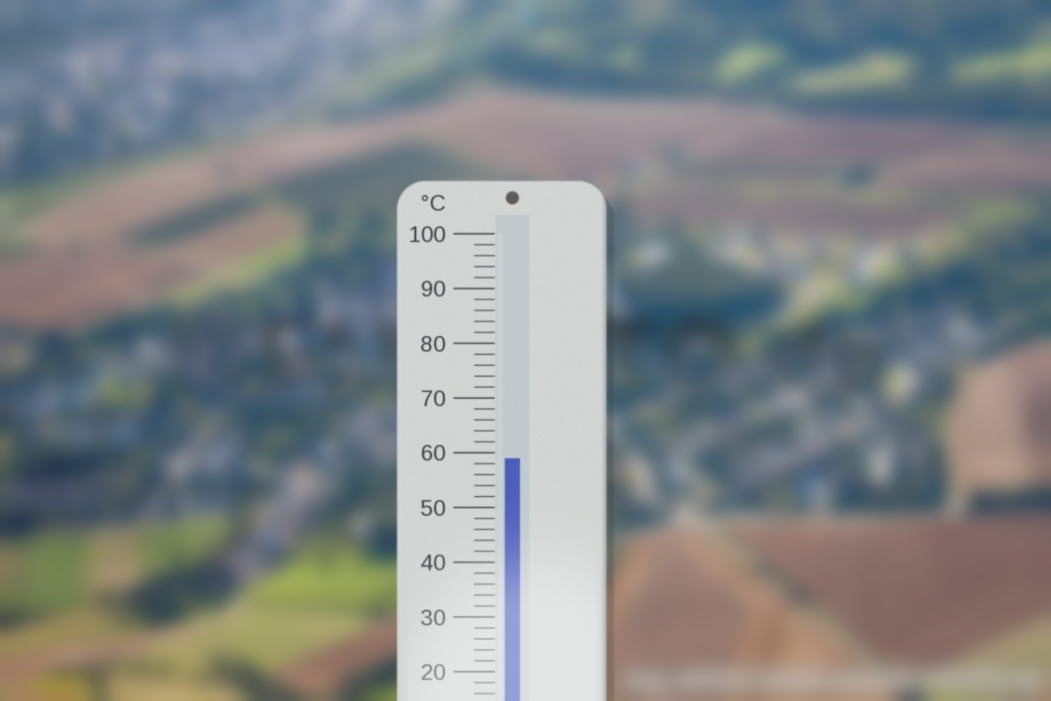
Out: value=59 unit=°C
